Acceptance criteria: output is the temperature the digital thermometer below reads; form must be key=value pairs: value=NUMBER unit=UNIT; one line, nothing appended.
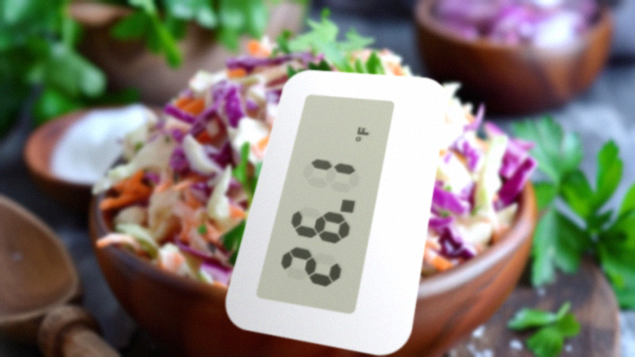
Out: value=26.1 unit=°F
